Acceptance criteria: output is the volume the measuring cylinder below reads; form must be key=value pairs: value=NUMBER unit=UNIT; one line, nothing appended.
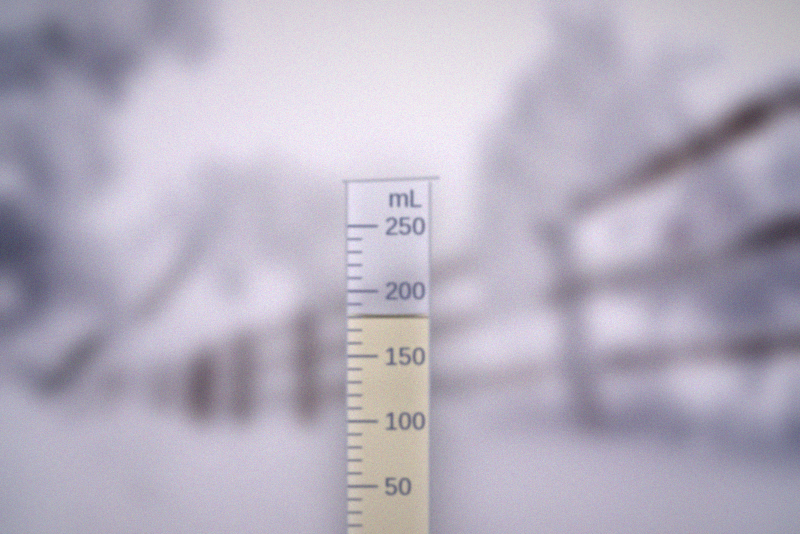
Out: value=180 unit=mL
